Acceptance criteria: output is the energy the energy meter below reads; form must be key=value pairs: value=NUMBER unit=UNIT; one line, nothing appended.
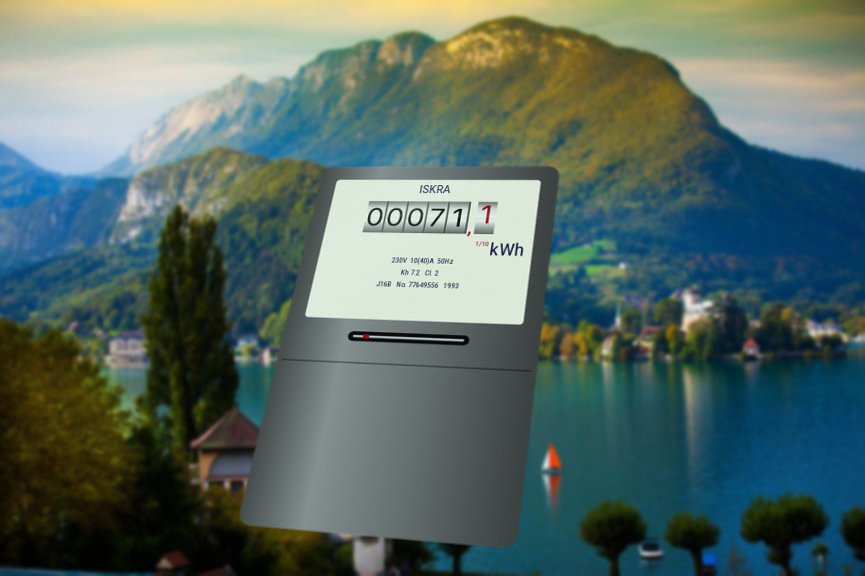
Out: value=71.1 unit=kWh
